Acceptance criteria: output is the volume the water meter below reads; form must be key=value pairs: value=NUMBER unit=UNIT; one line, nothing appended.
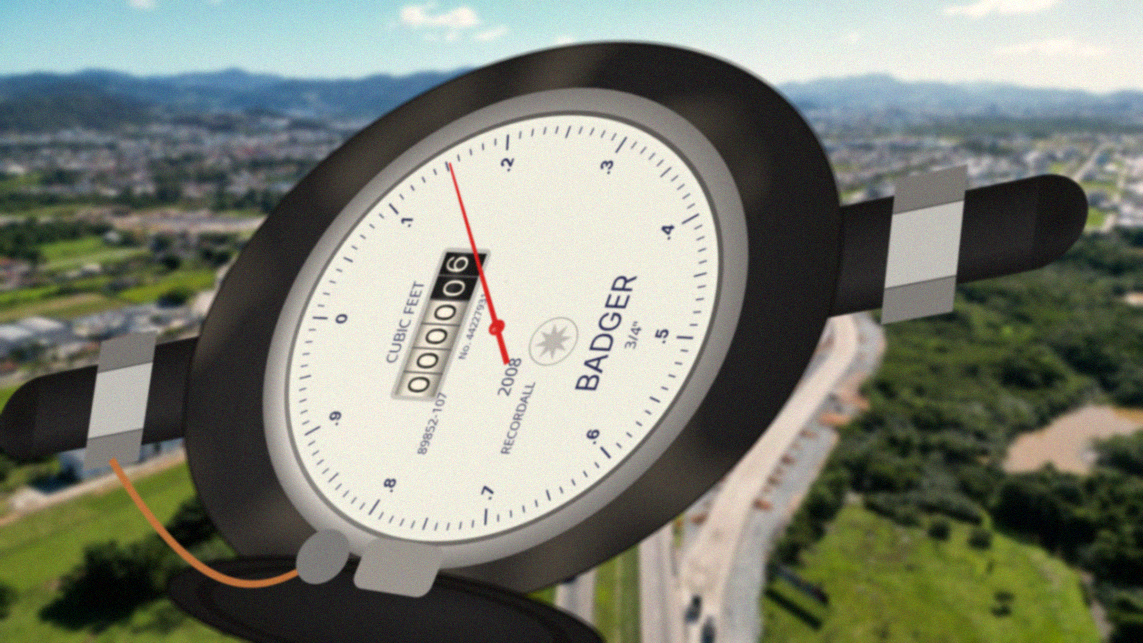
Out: value=6.15 unit=ft³
